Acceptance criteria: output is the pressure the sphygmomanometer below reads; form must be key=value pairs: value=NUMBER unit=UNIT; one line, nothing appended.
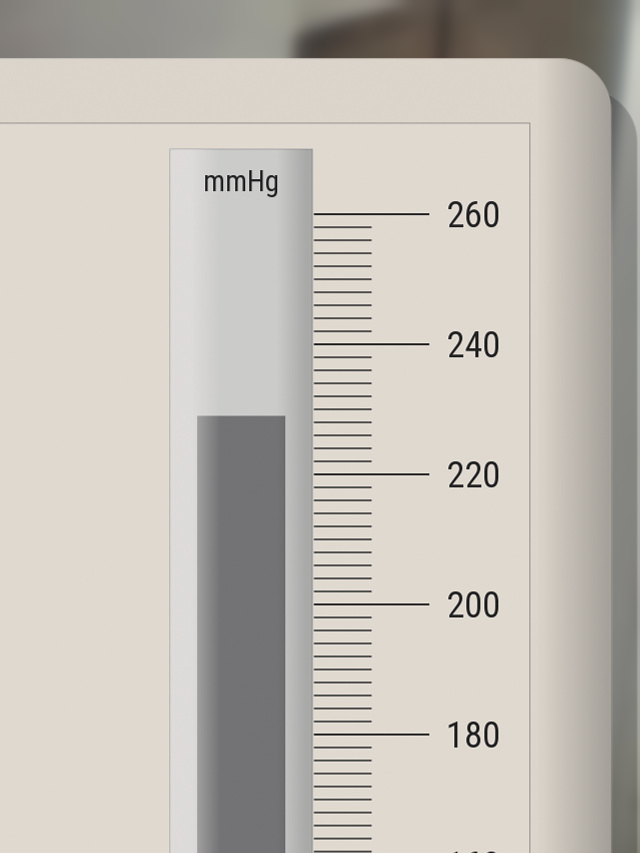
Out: value=229 unit=mmHg
